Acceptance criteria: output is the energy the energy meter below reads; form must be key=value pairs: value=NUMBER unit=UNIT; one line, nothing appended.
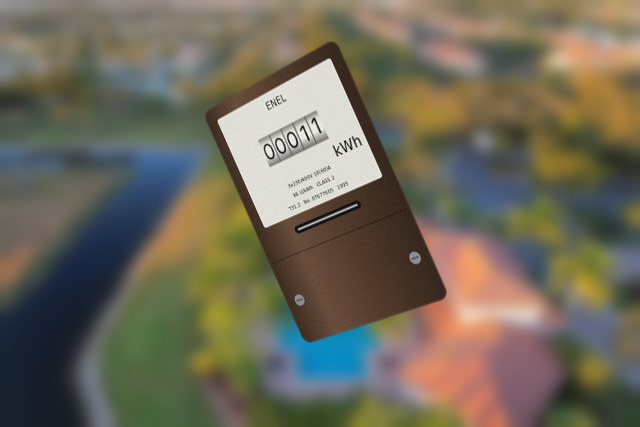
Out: value=11 unit=kWh
